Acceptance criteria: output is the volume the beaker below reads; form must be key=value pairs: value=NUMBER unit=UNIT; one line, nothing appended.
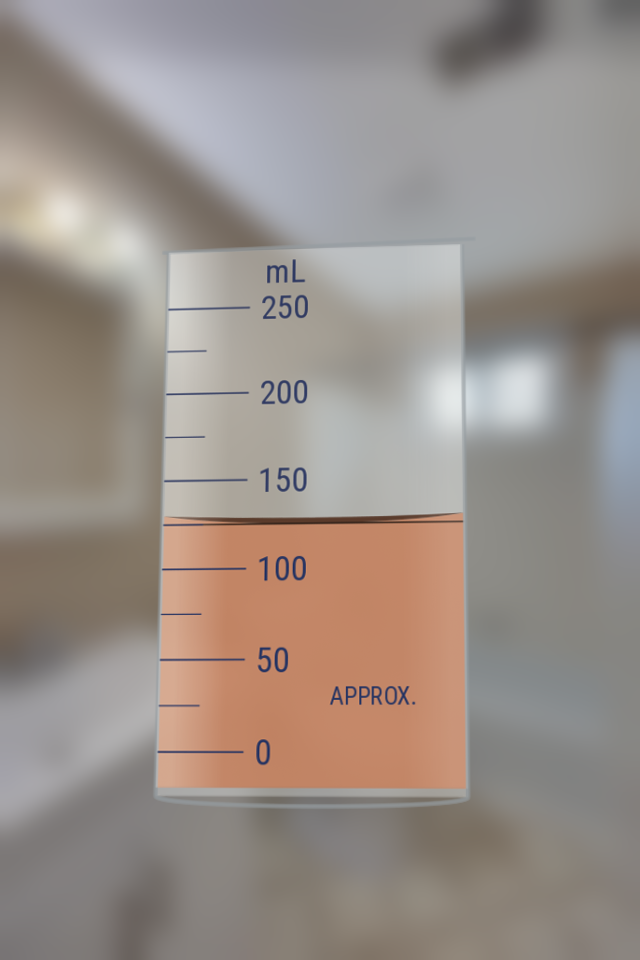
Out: value=125 unit=mL
